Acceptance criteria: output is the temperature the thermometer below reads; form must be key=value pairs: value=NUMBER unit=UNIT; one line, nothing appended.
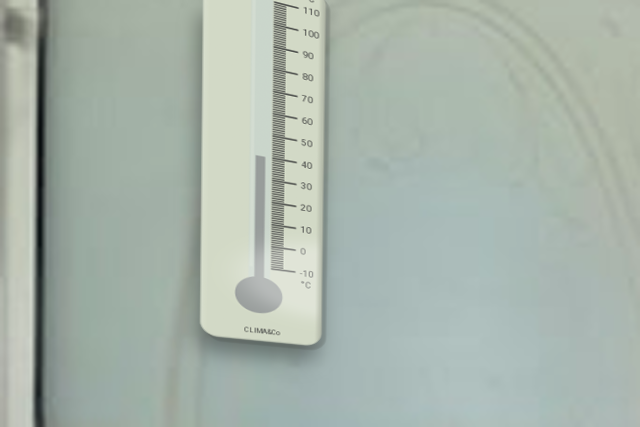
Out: value=40 unit=°C
